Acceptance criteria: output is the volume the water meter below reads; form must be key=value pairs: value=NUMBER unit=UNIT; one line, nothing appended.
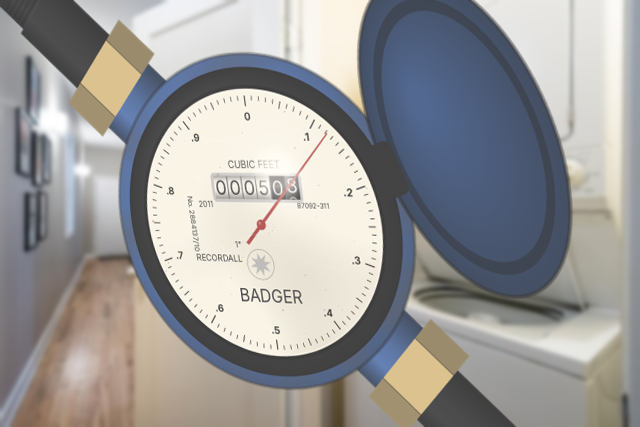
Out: value=508.12 unit=ft³
